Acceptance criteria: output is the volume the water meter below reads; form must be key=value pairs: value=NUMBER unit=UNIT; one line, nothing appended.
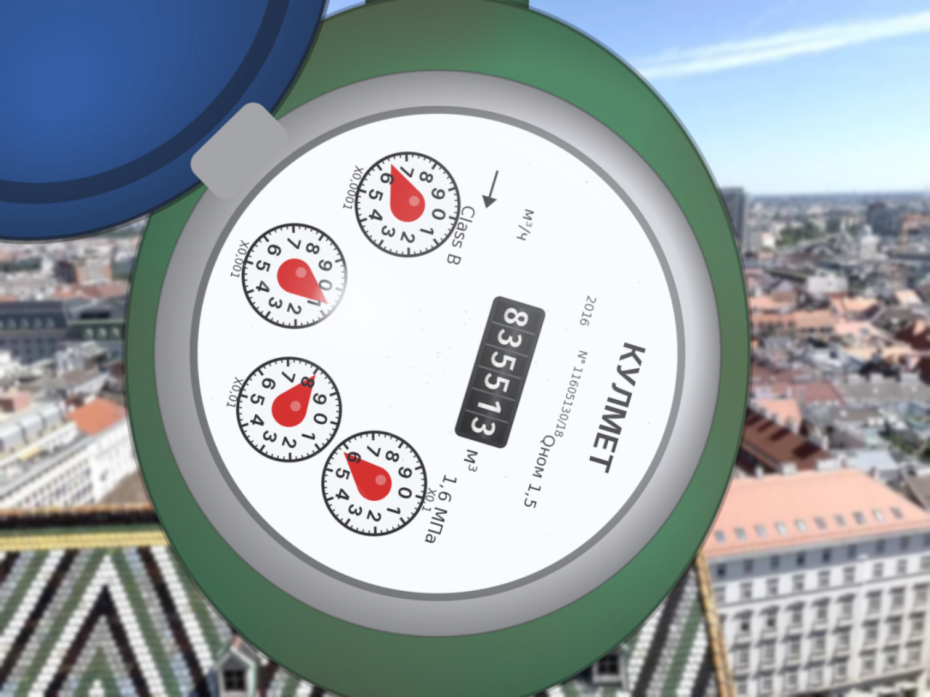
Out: value=835513.5806 unit=m³
